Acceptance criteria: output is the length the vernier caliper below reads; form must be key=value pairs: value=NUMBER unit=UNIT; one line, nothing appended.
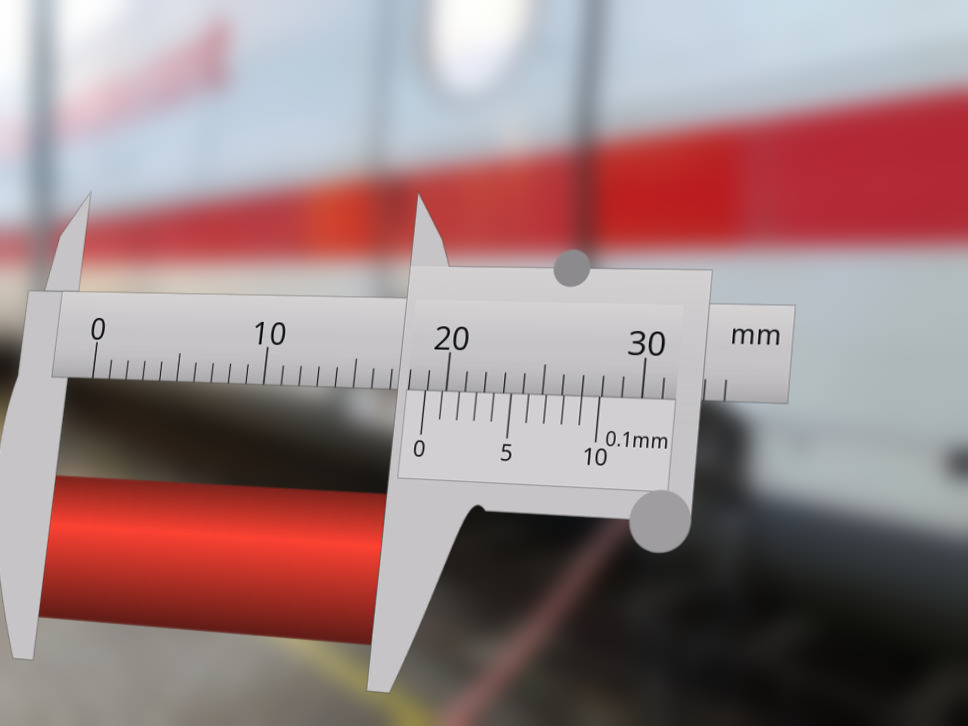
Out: value=18.9 unit=mm
